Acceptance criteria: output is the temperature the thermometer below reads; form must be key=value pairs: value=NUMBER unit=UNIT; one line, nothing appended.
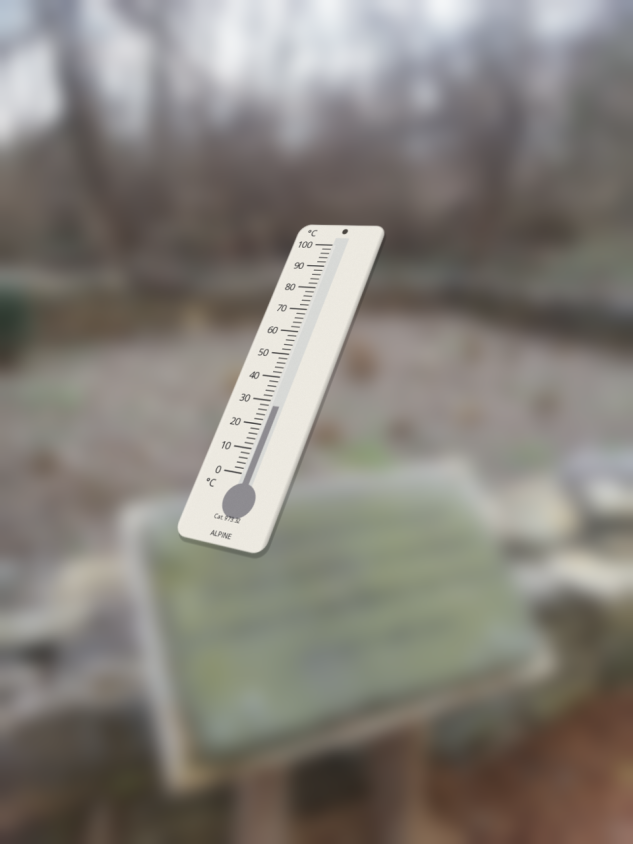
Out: value=28 unit=°C
